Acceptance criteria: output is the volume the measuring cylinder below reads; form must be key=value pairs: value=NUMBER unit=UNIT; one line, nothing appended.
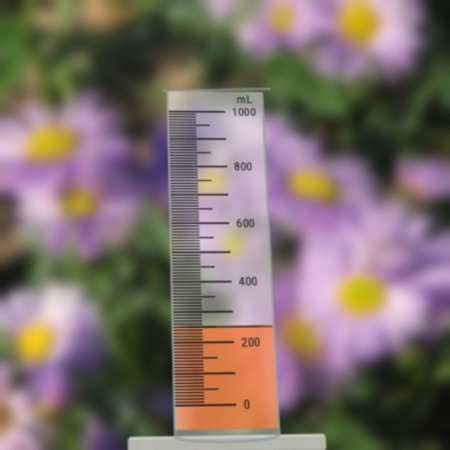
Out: value=250 unit=mL
